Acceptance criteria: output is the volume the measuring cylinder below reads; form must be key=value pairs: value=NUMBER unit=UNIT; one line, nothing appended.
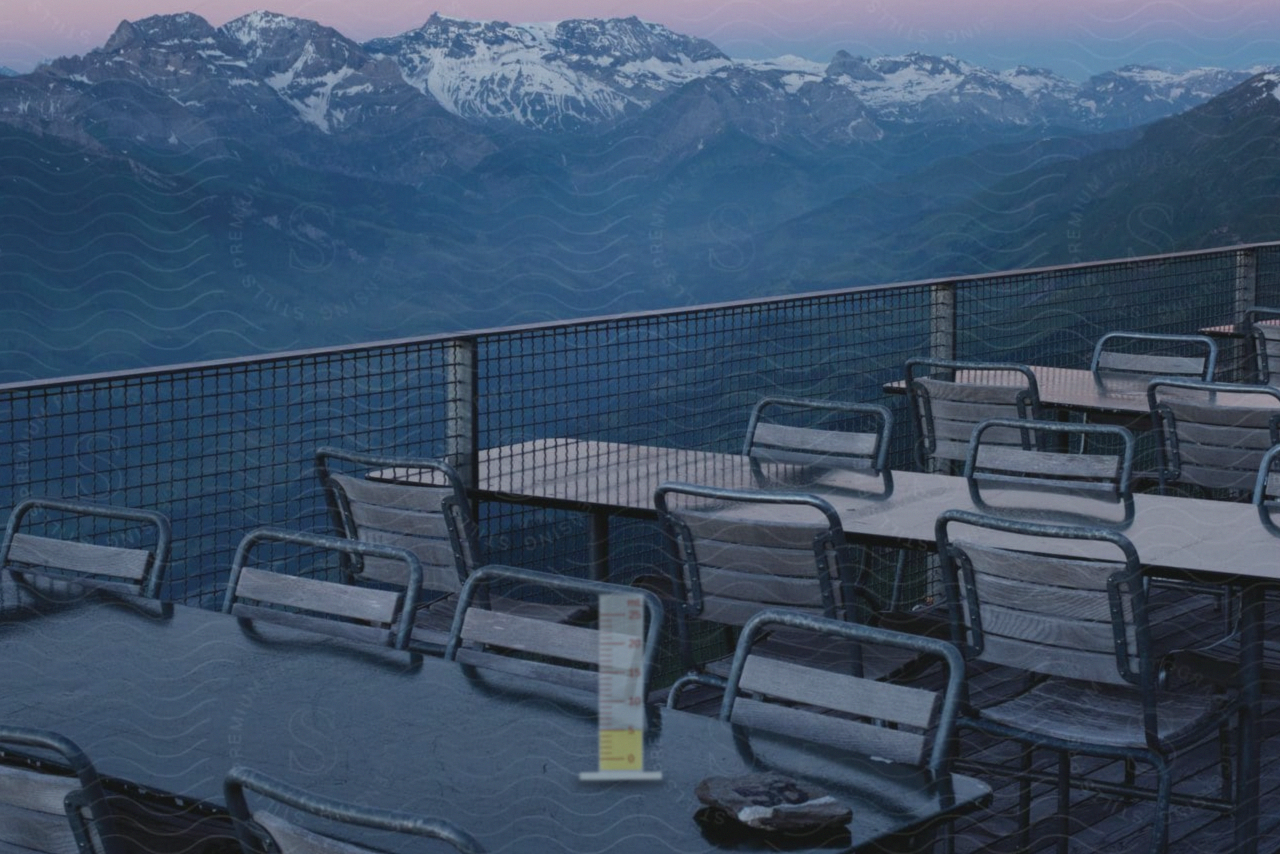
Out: value=5 unit=mL
